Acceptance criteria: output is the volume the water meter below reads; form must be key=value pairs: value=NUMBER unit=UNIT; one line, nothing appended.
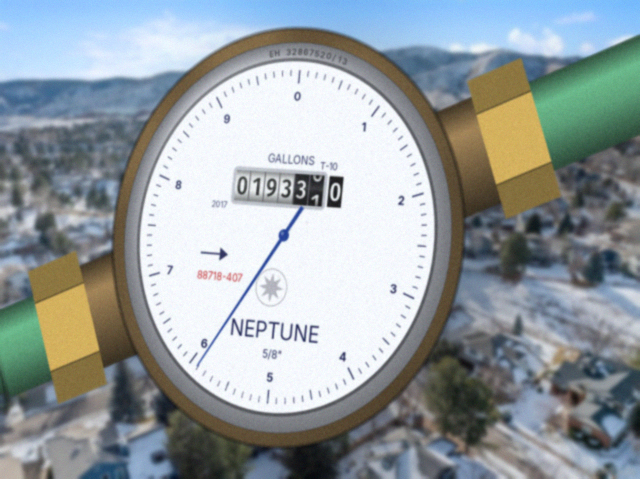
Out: value=193305.9 unit=gal
